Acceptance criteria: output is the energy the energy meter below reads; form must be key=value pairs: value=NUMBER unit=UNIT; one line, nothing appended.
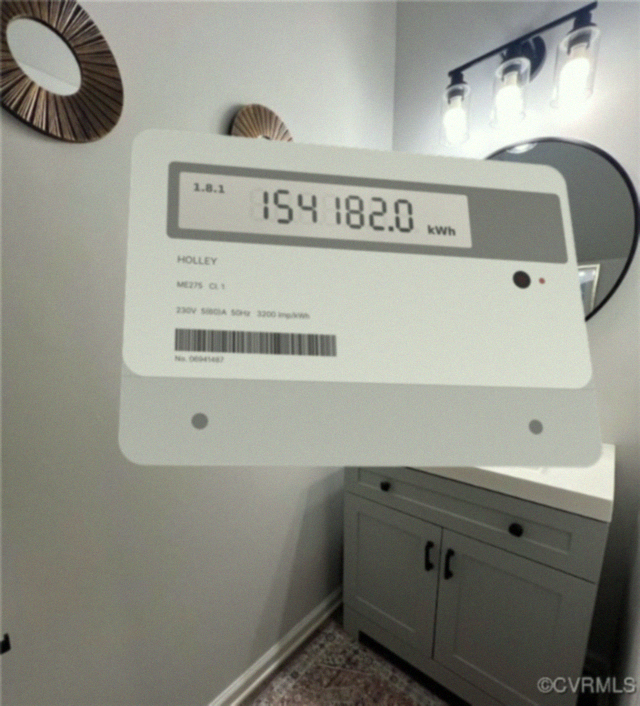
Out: value=154182.0 unit=kWh
